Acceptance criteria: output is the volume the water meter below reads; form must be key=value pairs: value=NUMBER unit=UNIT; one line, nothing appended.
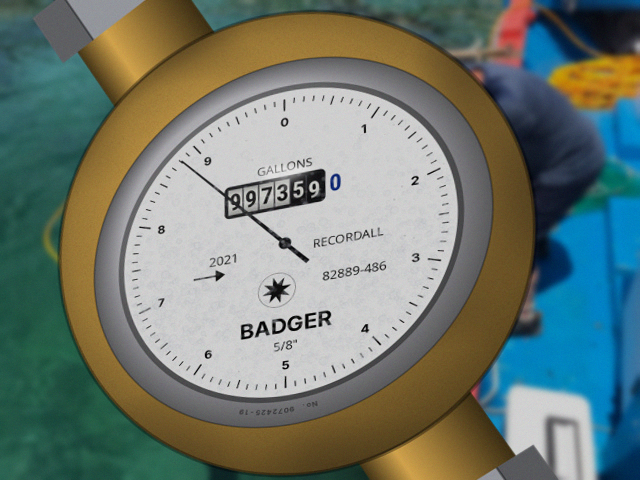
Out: value=9973588.8 unit=gal
